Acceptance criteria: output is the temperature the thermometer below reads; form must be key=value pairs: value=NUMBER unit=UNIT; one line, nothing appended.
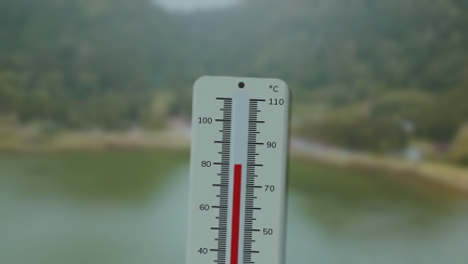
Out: value=80 unit=°C
